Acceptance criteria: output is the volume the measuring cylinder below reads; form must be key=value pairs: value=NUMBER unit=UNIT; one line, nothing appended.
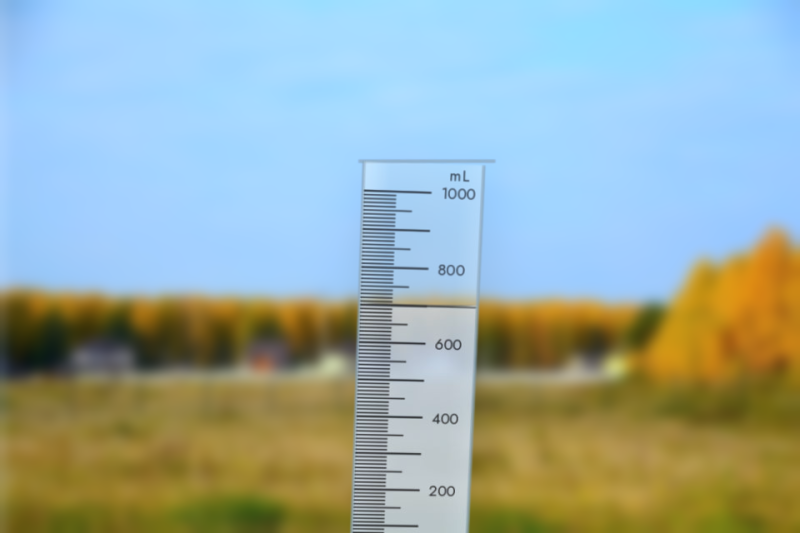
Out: value=700 unit=mL
